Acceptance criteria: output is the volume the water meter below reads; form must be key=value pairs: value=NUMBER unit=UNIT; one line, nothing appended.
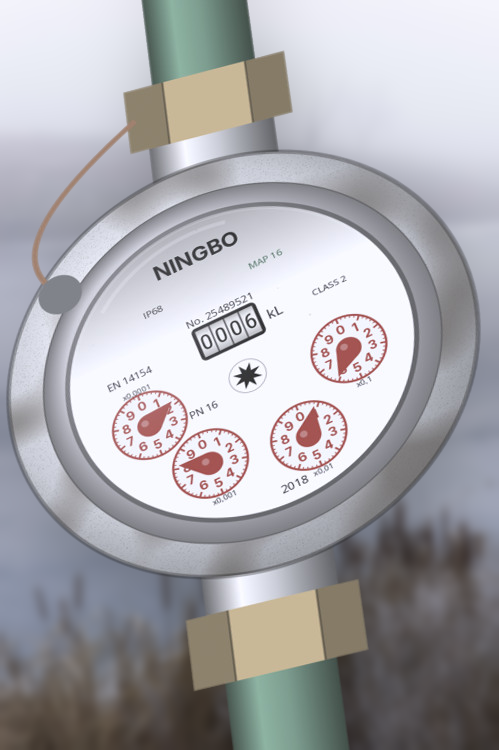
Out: value=6.6081 unit=kL
